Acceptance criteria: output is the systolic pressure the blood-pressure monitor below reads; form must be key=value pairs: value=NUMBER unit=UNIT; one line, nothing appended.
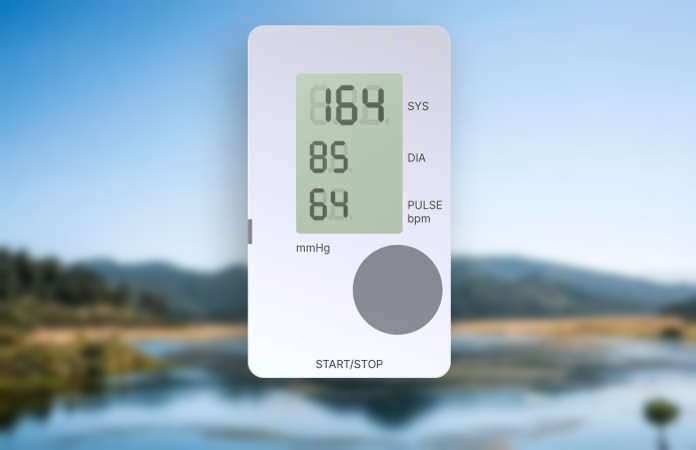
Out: value=164 unit=mmHg
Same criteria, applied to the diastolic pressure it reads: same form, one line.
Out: value=85 unit=mmHg
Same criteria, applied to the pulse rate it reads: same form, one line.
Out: value=64 unit=bpm
